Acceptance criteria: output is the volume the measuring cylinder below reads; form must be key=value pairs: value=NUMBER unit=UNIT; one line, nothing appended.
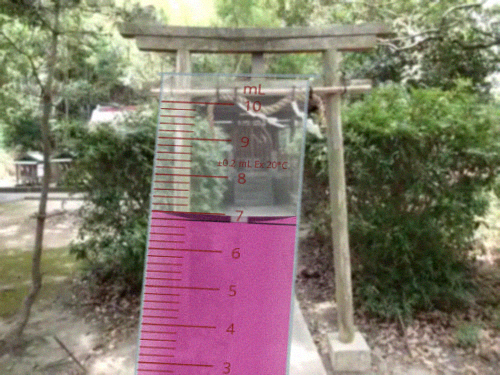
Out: value=6.8 unit=mL
